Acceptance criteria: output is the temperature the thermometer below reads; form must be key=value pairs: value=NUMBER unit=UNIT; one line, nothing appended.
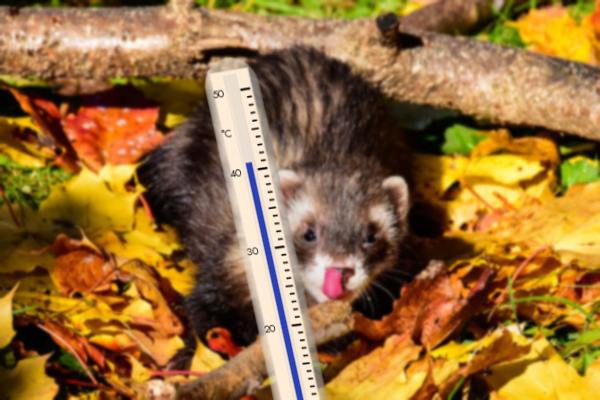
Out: value=41 unit=°C
